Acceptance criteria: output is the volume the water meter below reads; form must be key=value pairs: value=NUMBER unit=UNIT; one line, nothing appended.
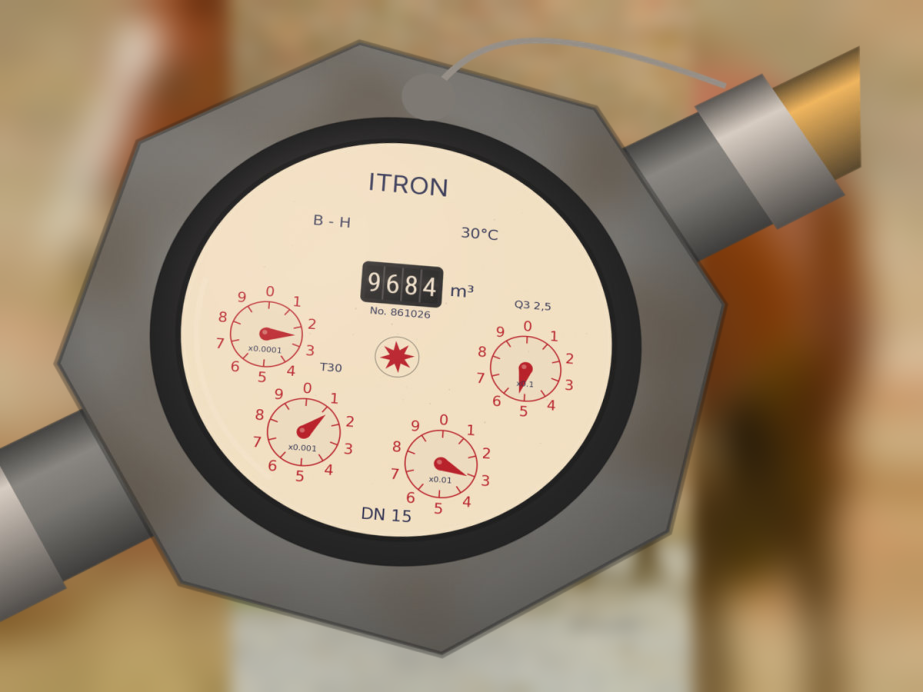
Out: value=9684.5312 unit=m³
